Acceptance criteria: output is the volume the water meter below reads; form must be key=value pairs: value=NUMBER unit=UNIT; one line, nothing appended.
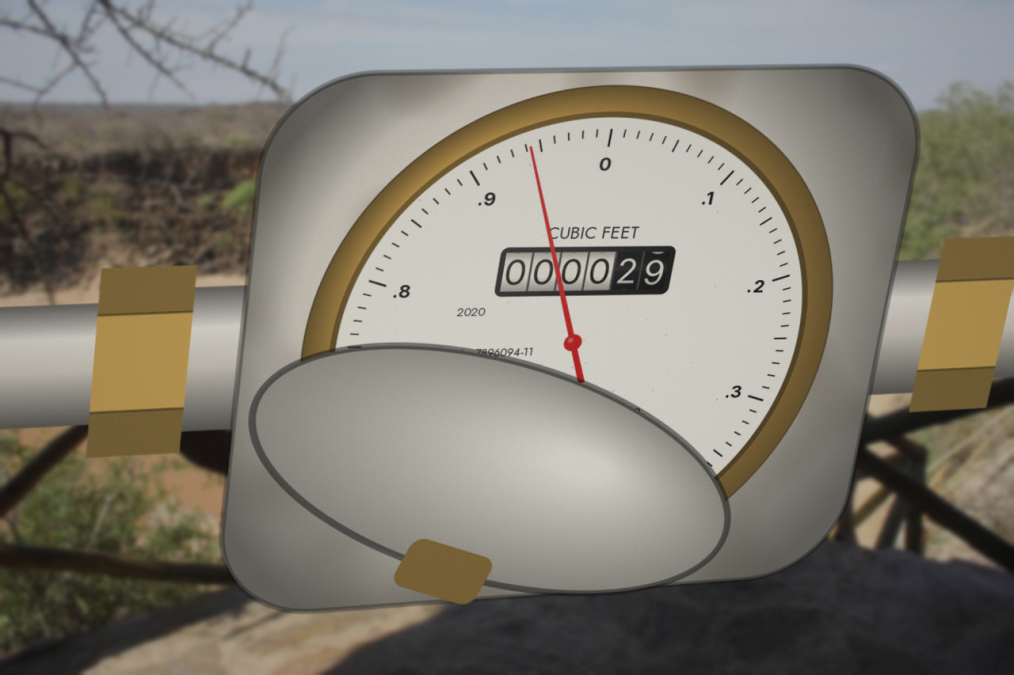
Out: value=28.94 unit=ft³
